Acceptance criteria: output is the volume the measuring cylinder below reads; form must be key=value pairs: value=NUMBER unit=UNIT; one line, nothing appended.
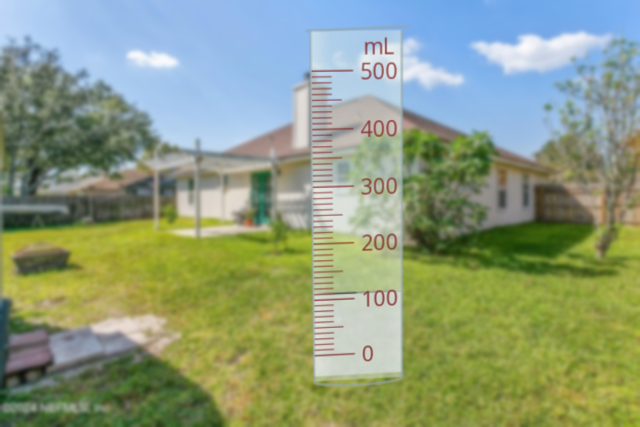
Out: value=110 unit=mL
